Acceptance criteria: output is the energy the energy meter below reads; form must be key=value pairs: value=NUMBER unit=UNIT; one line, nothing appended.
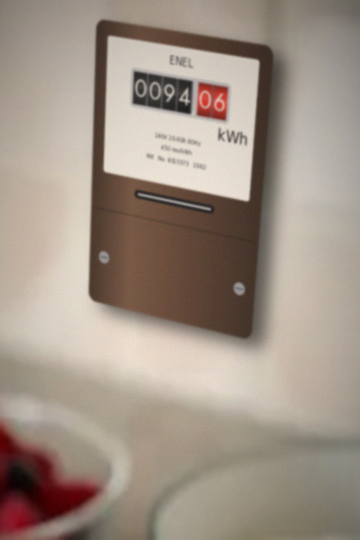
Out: value=94.06 unit=kWh
